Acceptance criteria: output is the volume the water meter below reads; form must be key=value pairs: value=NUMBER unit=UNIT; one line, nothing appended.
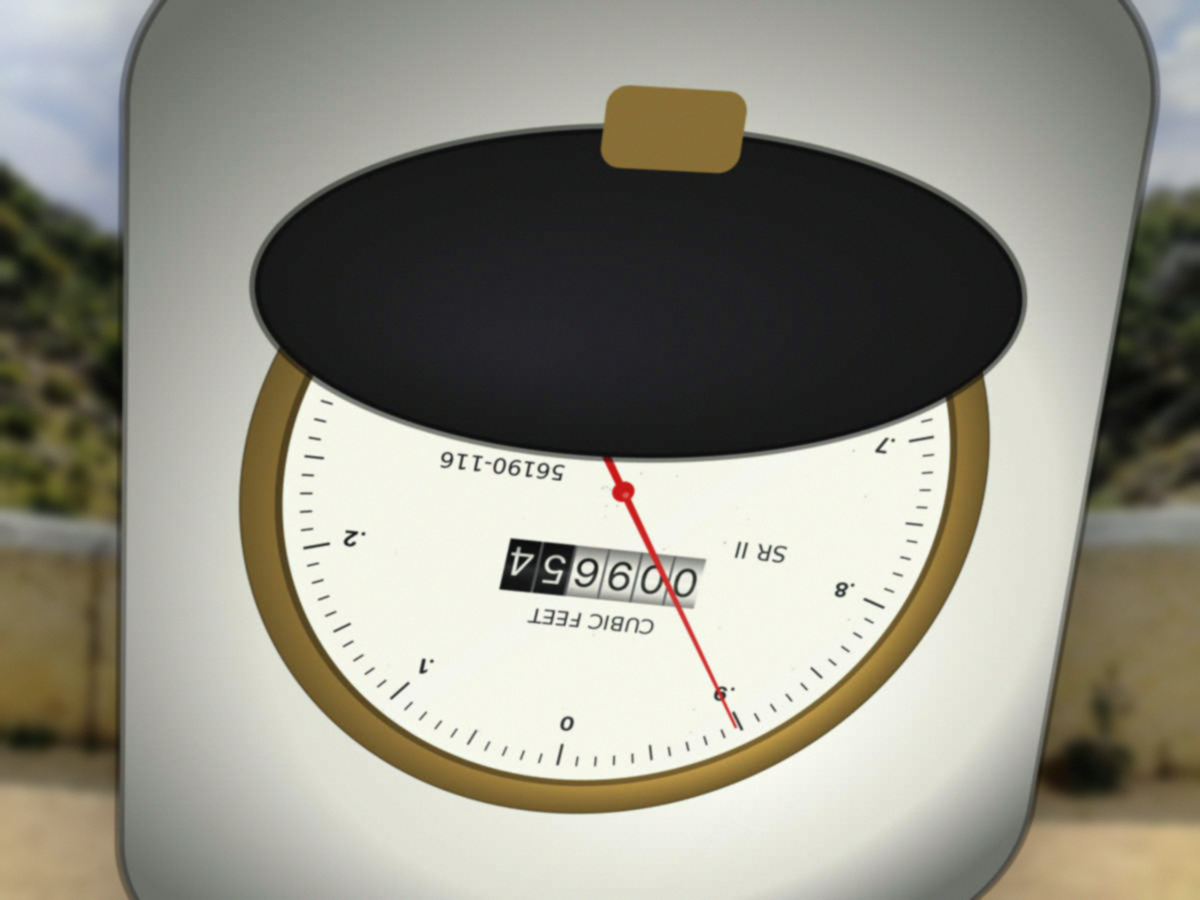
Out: value=9653.90 unit=ft³
